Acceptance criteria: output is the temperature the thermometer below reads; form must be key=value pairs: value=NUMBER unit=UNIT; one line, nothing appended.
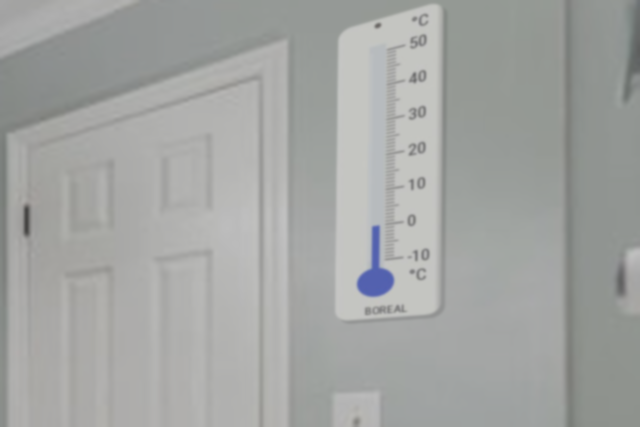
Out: value=0 unit=°C
